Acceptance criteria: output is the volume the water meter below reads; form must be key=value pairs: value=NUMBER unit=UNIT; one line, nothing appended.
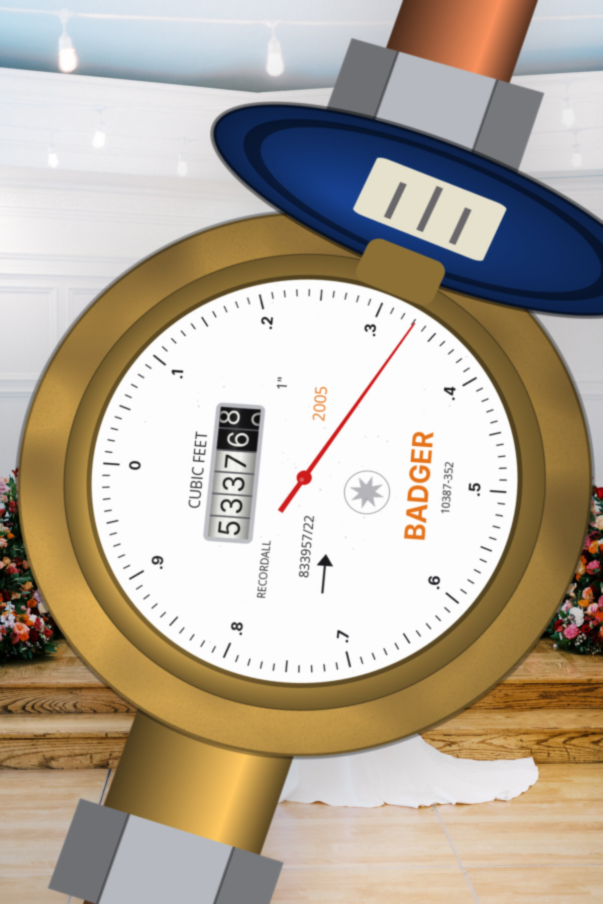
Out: value=533768.33 unit=ft³
